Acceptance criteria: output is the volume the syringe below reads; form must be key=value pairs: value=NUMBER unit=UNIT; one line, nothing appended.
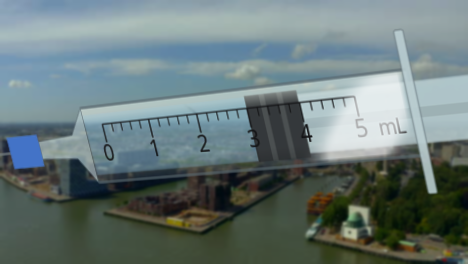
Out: value=3 unit=mL
